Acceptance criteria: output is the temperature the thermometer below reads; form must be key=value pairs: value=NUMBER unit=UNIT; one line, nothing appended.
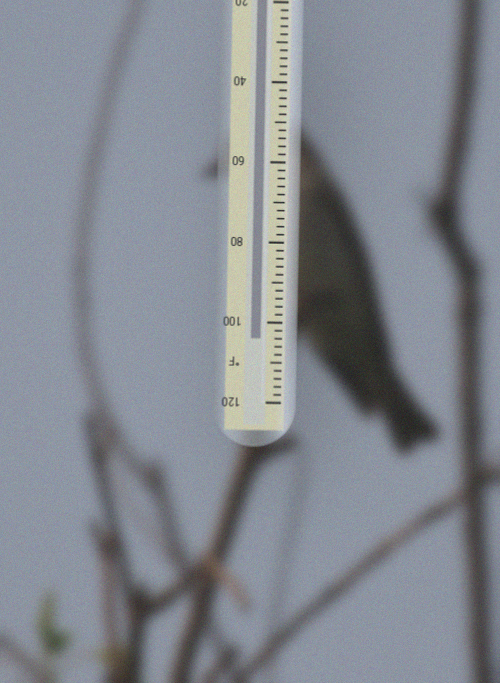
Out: value=104 unit=°F
